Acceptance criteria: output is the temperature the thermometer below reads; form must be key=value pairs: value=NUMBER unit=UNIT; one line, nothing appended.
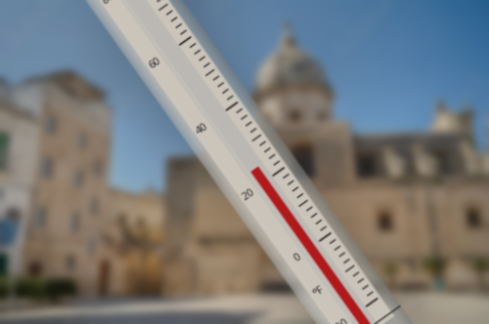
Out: value=24 unit=°F
